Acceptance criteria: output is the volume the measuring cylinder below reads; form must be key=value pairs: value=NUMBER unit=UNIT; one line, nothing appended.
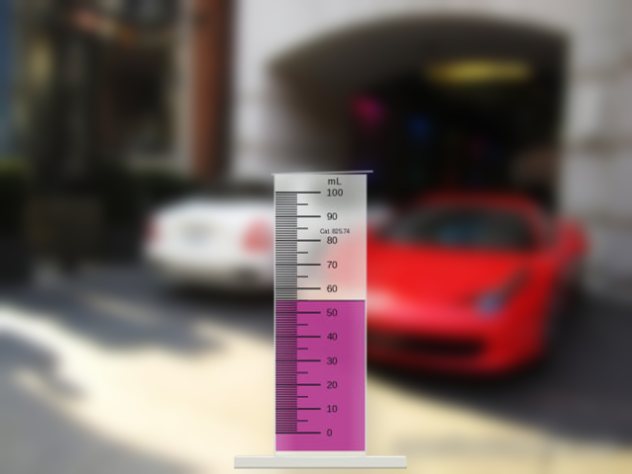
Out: value=55 unit=mL
